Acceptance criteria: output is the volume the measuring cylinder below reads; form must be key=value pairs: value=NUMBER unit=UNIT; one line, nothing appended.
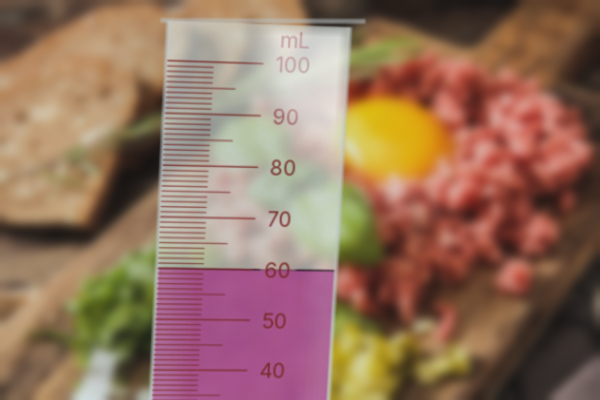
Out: value=60 unit=mL
